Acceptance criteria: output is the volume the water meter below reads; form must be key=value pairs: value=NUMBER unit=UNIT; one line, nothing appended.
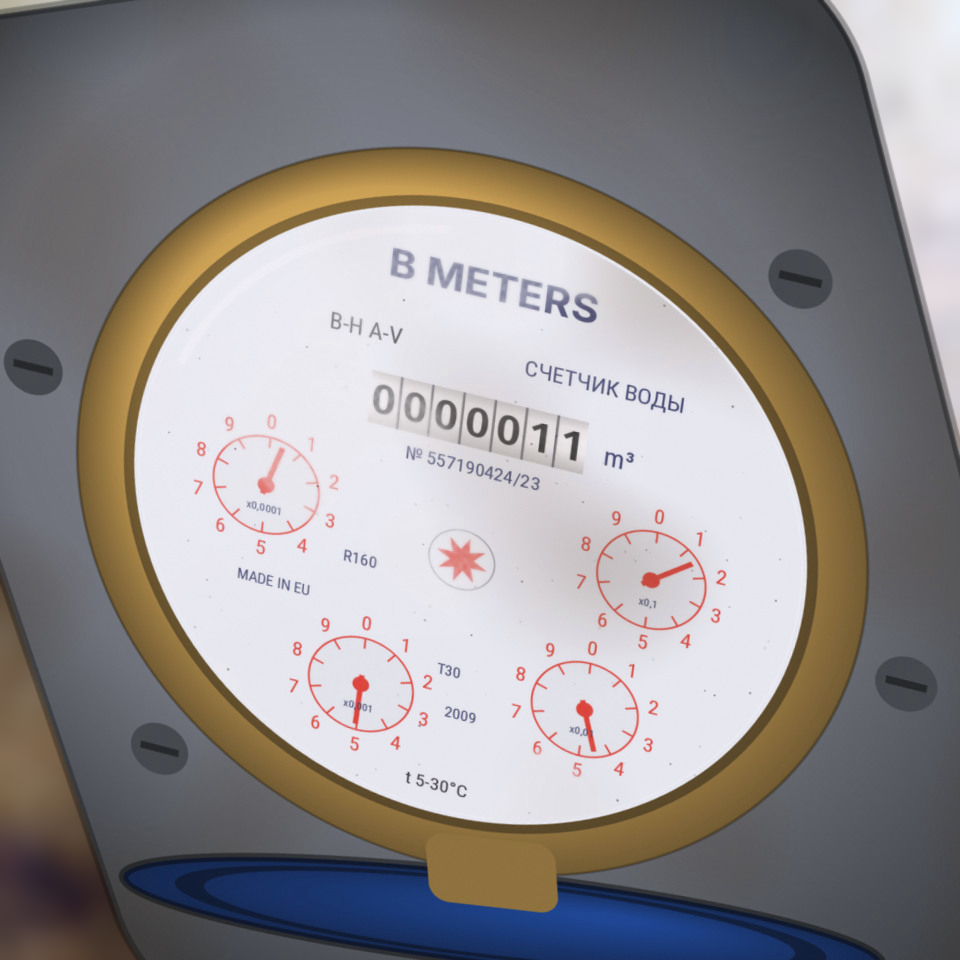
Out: value=11.1450 unit=m³
